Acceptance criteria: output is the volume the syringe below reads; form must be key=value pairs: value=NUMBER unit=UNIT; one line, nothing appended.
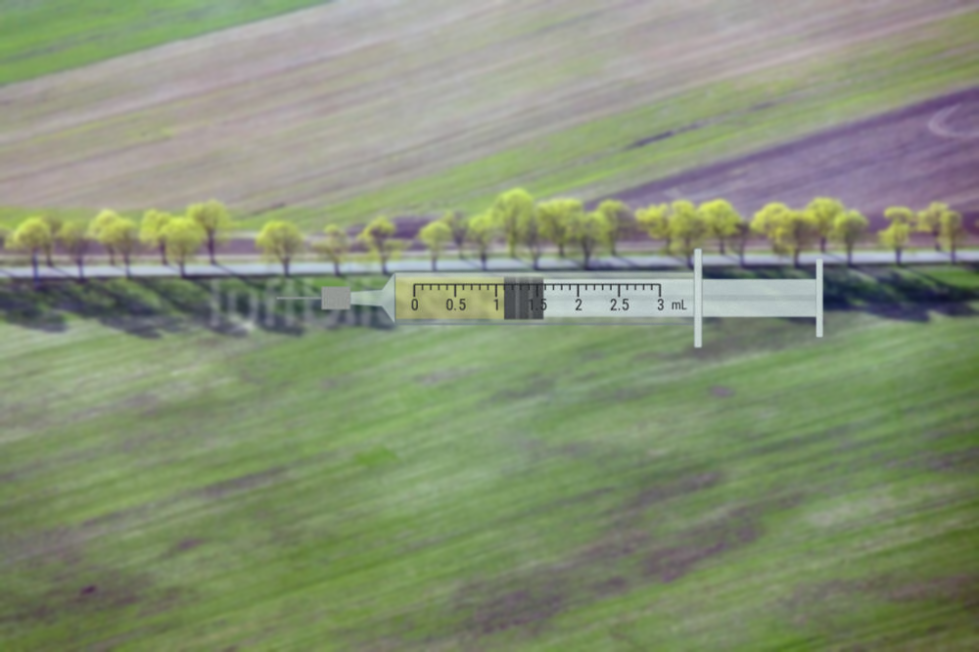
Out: value=1.1 unit=mL
